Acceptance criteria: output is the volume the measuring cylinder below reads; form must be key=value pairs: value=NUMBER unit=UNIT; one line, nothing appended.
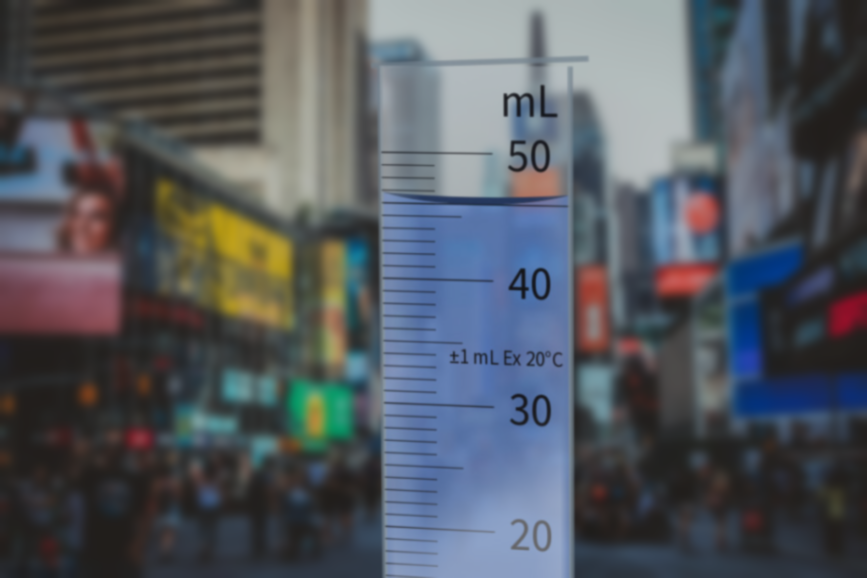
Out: value=46 unit=mL
